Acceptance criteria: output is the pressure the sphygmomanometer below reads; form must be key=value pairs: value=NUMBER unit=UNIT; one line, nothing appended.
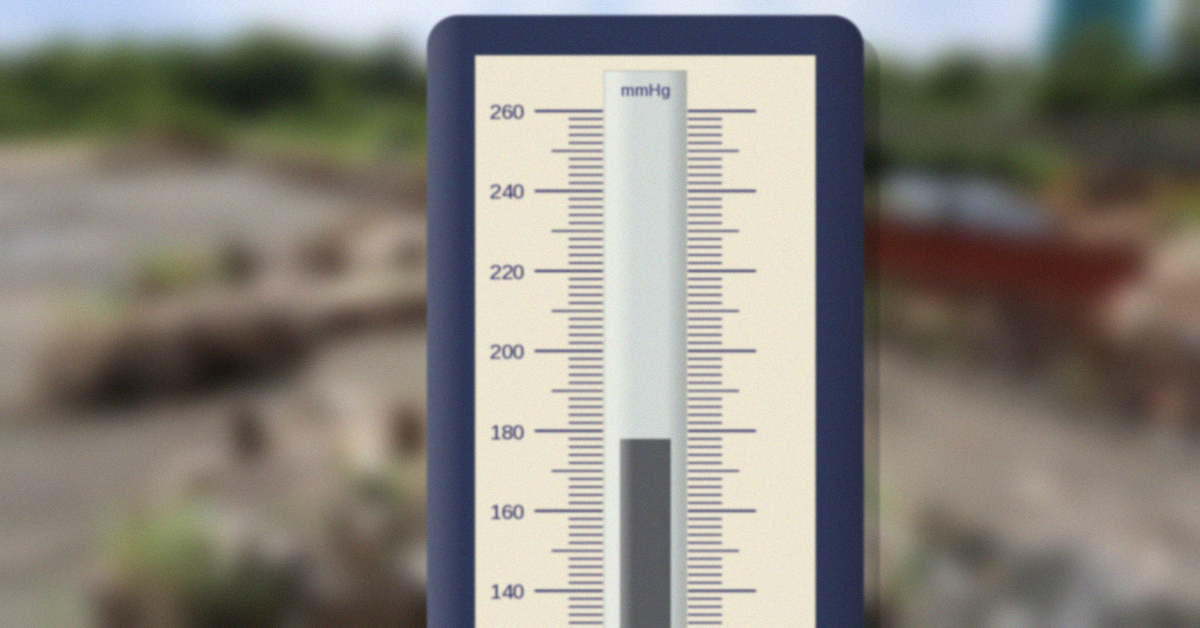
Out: value=178 unit=mmHg
